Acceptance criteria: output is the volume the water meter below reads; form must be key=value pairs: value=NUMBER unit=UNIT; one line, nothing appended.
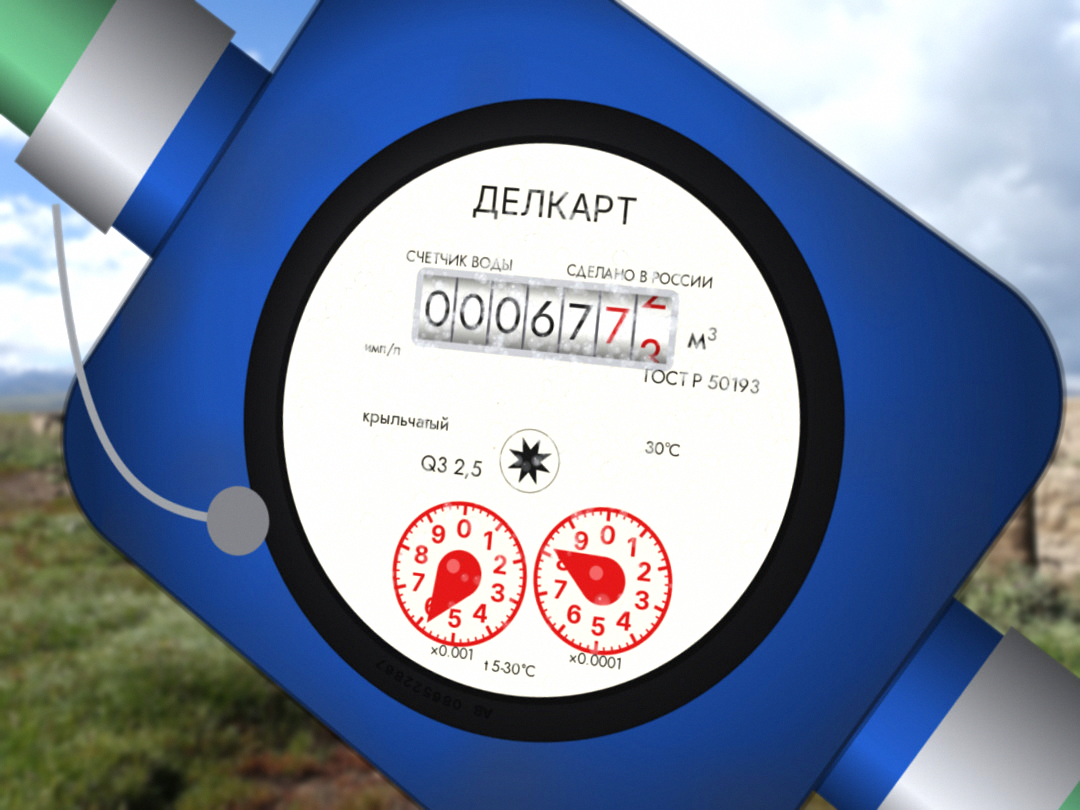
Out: value=67.7258 unit=m³
